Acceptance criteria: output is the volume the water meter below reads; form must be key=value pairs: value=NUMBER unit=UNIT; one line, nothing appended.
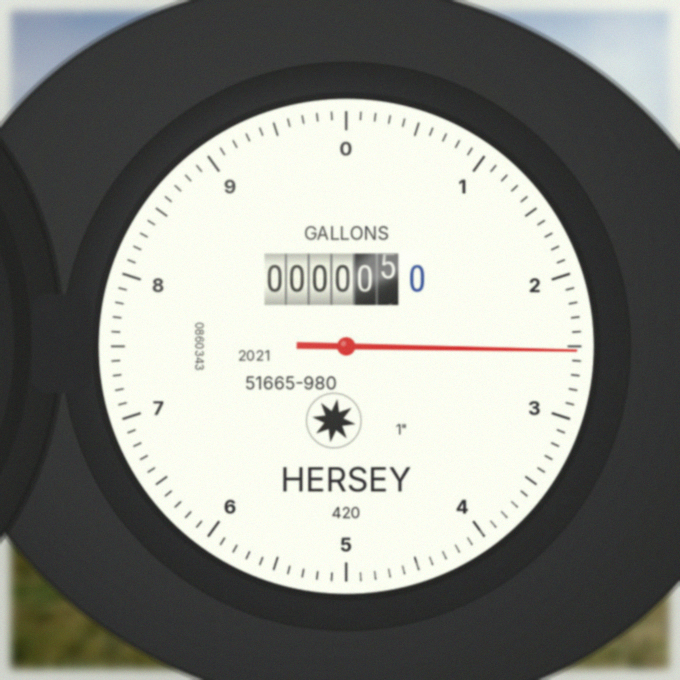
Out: value=52.5 unit=gal
